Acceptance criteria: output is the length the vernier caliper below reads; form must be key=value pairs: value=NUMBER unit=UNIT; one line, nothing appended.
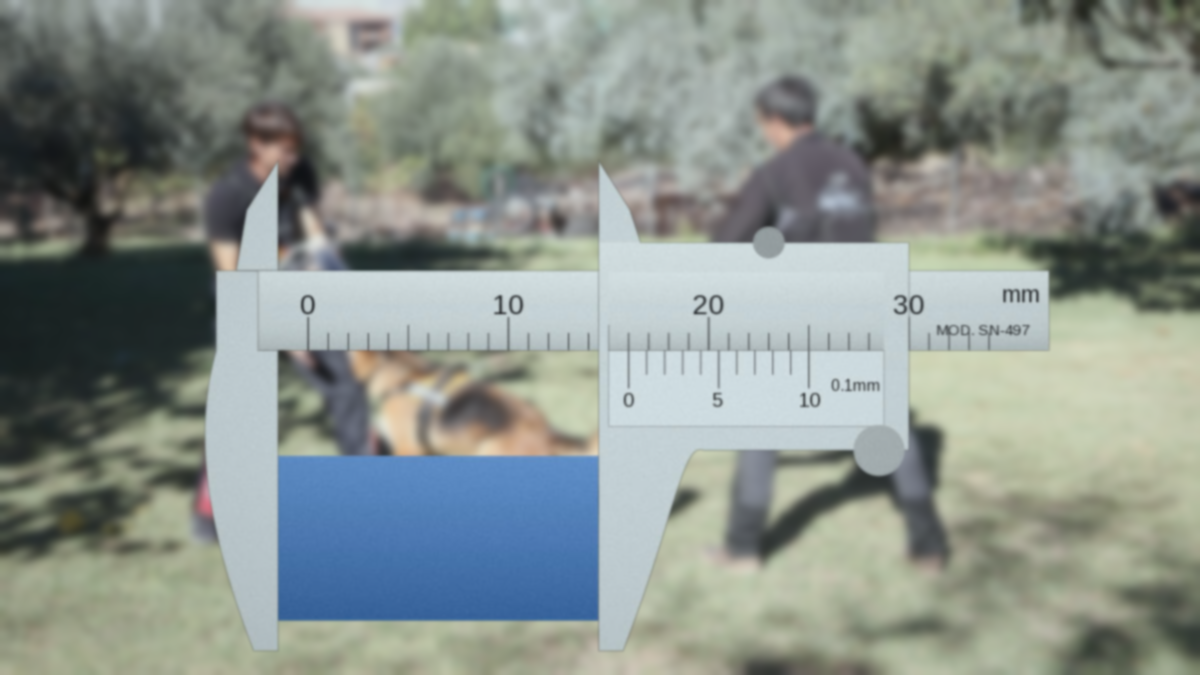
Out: value=16.0 unit=mm
